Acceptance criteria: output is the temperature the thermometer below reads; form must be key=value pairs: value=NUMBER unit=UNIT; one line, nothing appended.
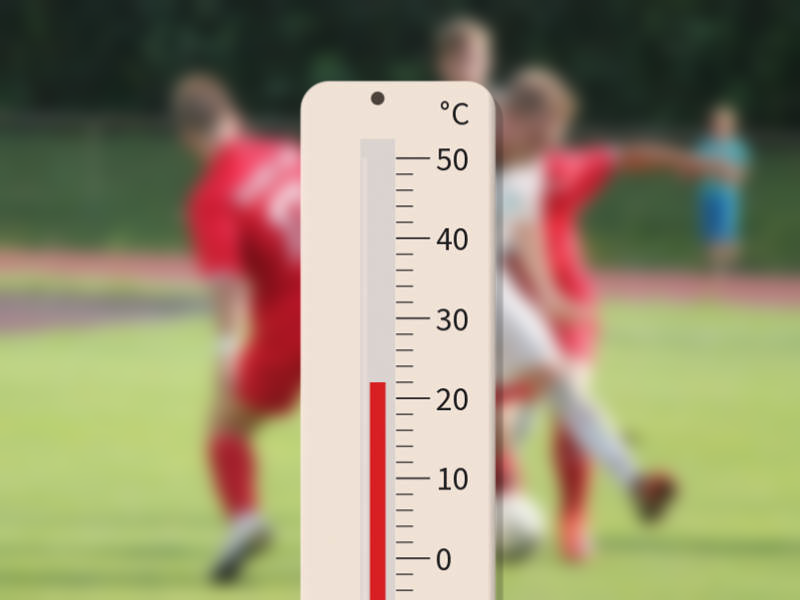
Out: value=22 unit=°C
